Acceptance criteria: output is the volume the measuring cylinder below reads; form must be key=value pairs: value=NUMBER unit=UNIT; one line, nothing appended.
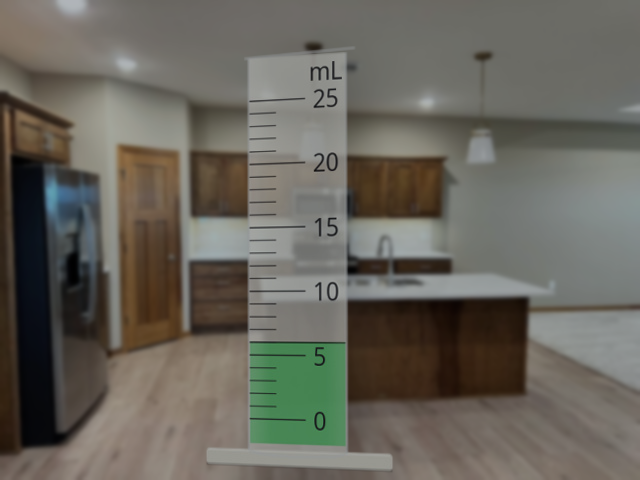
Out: value=6 unit=mL
